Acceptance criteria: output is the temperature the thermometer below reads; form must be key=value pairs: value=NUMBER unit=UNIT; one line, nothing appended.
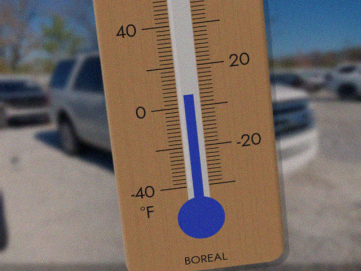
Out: value=6 unit=°F
